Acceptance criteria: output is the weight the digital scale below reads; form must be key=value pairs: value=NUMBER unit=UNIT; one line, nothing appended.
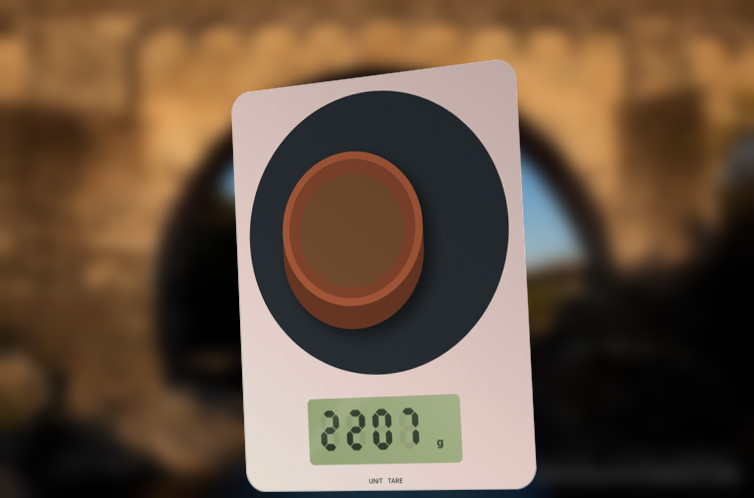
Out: value=2207 unit=g
